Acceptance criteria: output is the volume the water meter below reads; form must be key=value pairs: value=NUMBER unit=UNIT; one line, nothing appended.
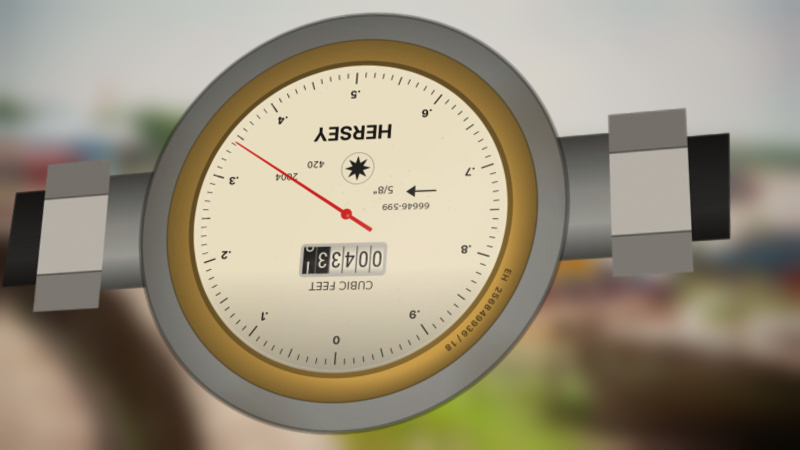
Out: value=4331.34 unit=ft³
